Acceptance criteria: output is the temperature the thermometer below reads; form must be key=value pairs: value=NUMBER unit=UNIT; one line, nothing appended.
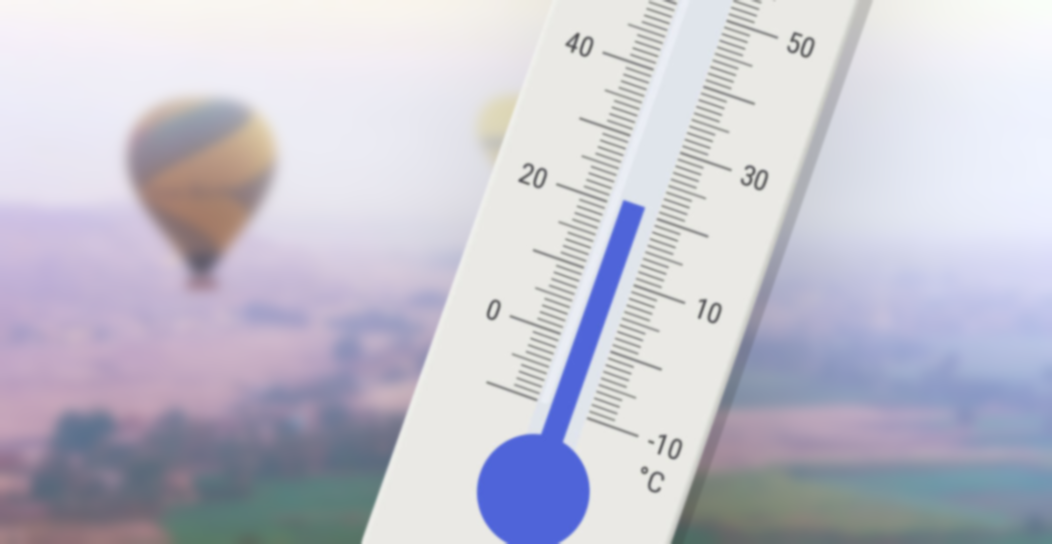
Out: value=21 unit=°C
